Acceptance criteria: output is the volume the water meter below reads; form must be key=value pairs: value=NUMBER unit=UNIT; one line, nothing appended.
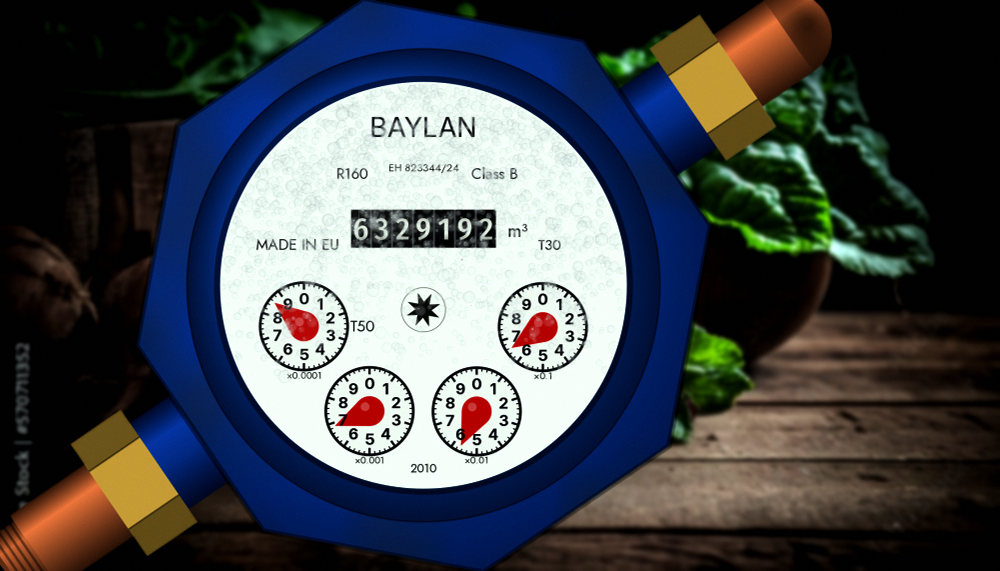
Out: value=6329192.6568 unit=m³
